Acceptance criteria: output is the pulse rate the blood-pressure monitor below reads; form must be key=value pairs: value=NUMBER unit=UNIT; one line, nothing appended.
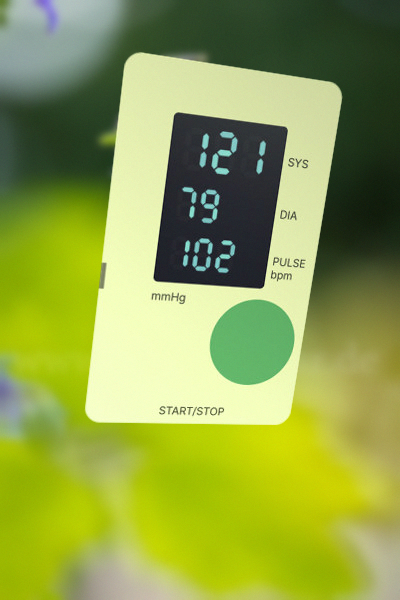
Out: value=102 unit=bpm
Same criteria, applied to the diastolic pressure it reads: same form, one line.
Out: value=79 unit=mmHg
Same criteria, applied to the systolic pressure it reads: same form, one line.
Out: value=121 unit=mmHg
